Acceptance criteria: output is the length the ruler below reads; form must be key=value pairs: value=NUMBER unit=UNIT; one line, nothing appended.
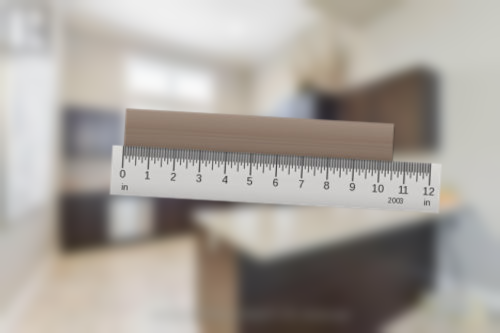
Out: value=10.5 unit=in
